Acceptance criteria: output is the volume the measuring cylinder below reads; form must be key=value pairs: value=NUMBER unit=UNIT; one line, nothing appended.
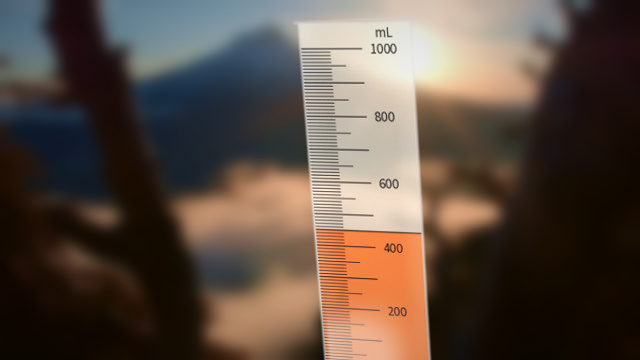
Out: value=450 unit=mL
